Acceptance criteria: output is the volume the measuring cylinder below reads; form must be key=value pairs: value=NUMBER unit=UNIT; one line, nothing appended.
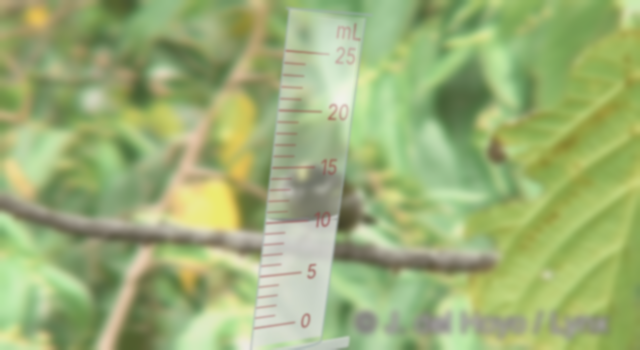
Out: value=10 unit=mL
